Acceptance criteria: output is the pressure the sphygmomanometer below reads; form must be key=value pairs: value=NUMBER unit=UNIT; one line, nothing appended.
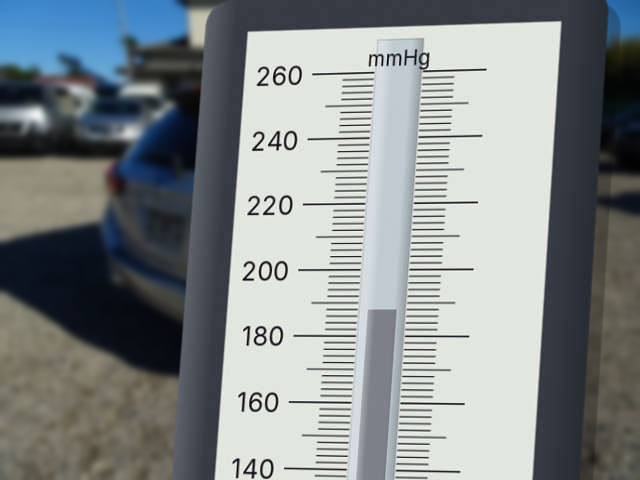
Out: value=188 unit=mmHg
